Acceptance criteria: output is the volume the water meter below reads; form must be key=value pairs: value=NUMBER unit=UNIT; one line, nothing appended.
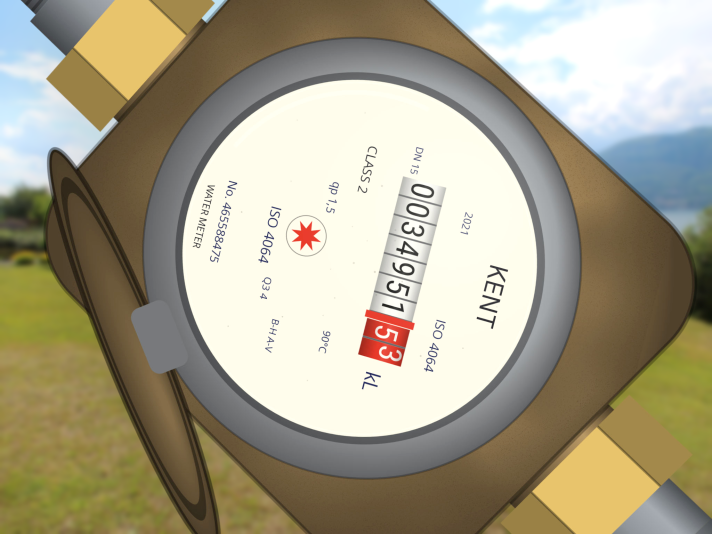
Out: value=34951.53 unit=kL
